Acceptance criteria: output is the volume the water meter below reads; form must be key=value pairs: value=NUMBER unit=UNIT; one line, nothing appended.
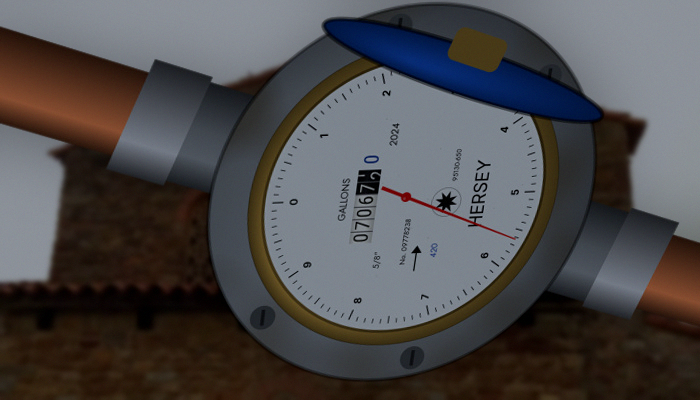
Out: value=706715.6 unit=gal
